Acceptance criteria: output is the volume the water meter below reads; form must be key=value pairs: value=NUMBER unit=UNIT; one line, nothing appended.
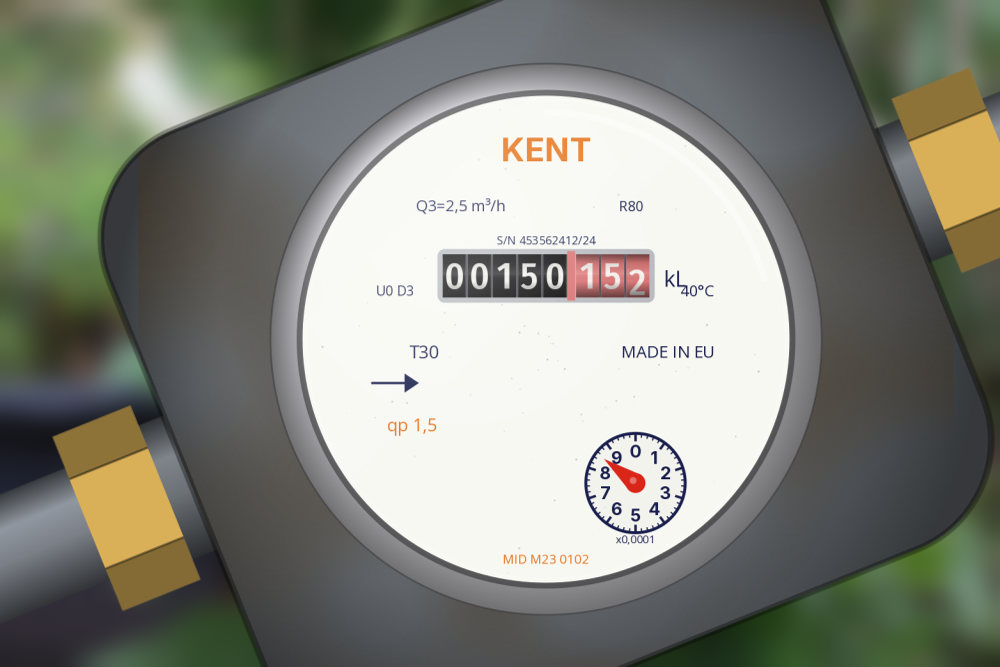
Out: value=150.1518 unit=kL
